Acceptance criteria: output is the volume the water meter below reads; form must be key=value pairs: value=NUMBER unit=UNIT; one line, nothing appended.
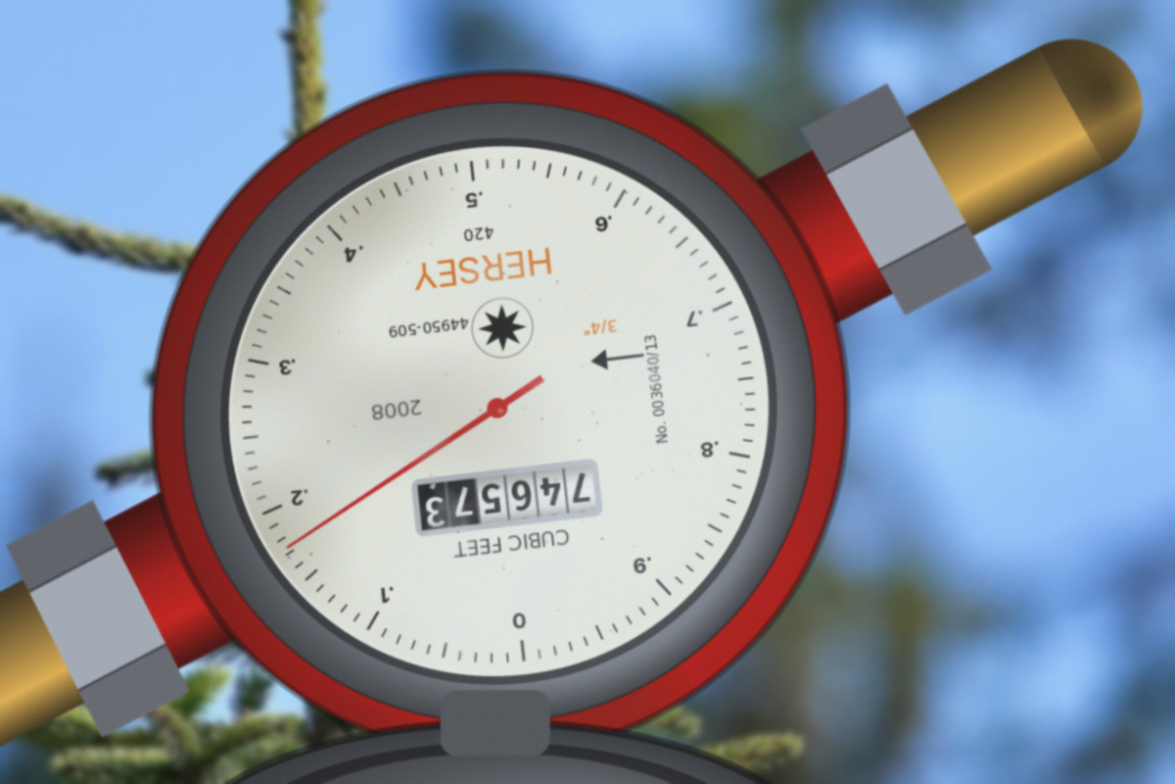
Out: value=746573.17 unit=ft³
